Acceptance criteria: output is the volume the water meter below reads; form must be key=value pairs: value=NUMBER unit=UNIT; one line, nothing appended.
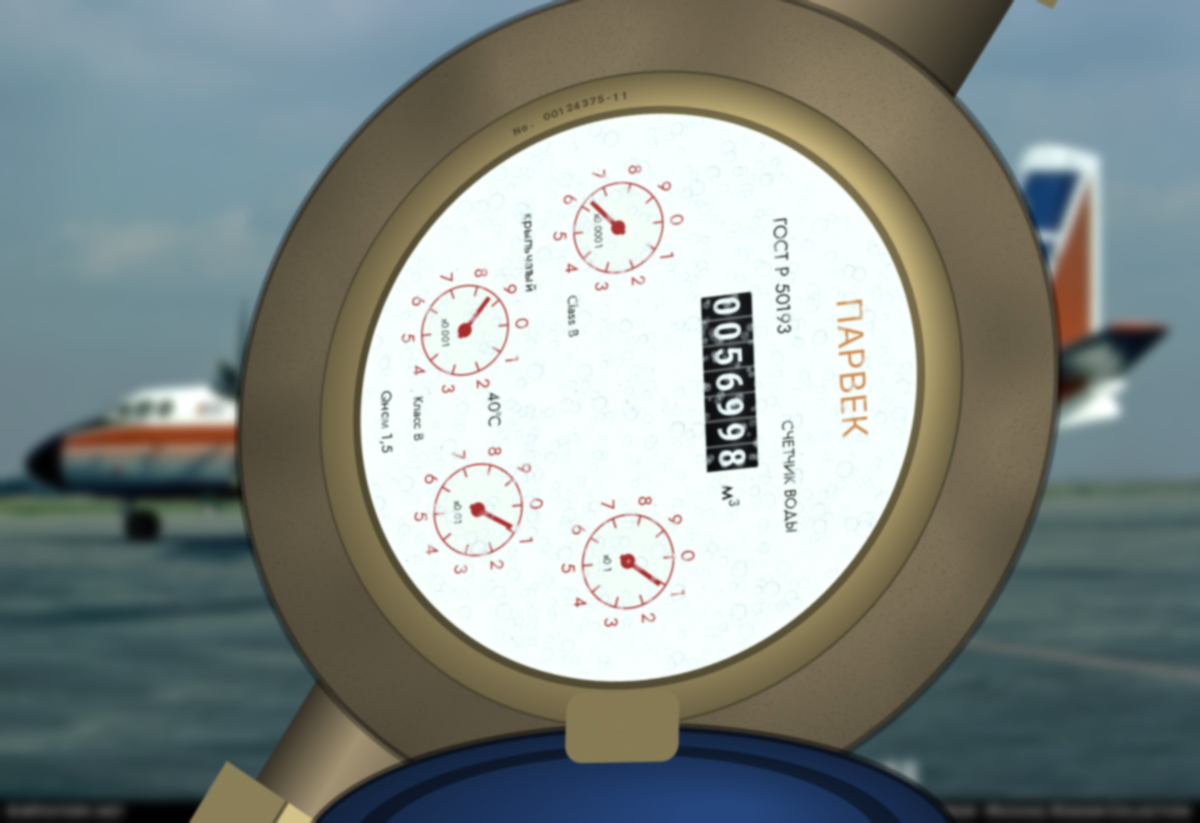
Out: value=56998.1086 unit=m³
